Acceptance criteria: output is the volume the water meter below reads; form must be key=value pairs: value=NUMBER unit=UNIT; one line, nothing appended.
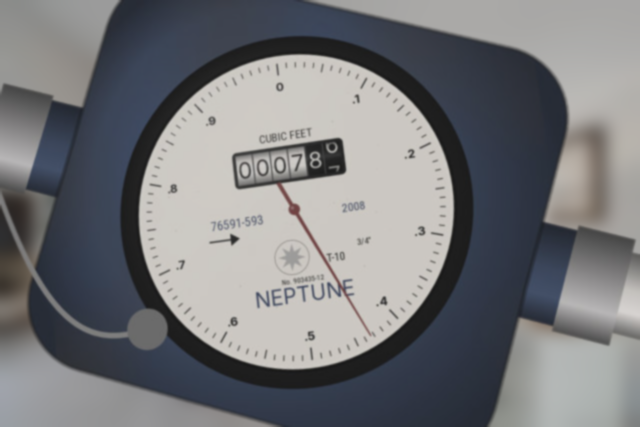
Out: value=786.43 unit=ft³
